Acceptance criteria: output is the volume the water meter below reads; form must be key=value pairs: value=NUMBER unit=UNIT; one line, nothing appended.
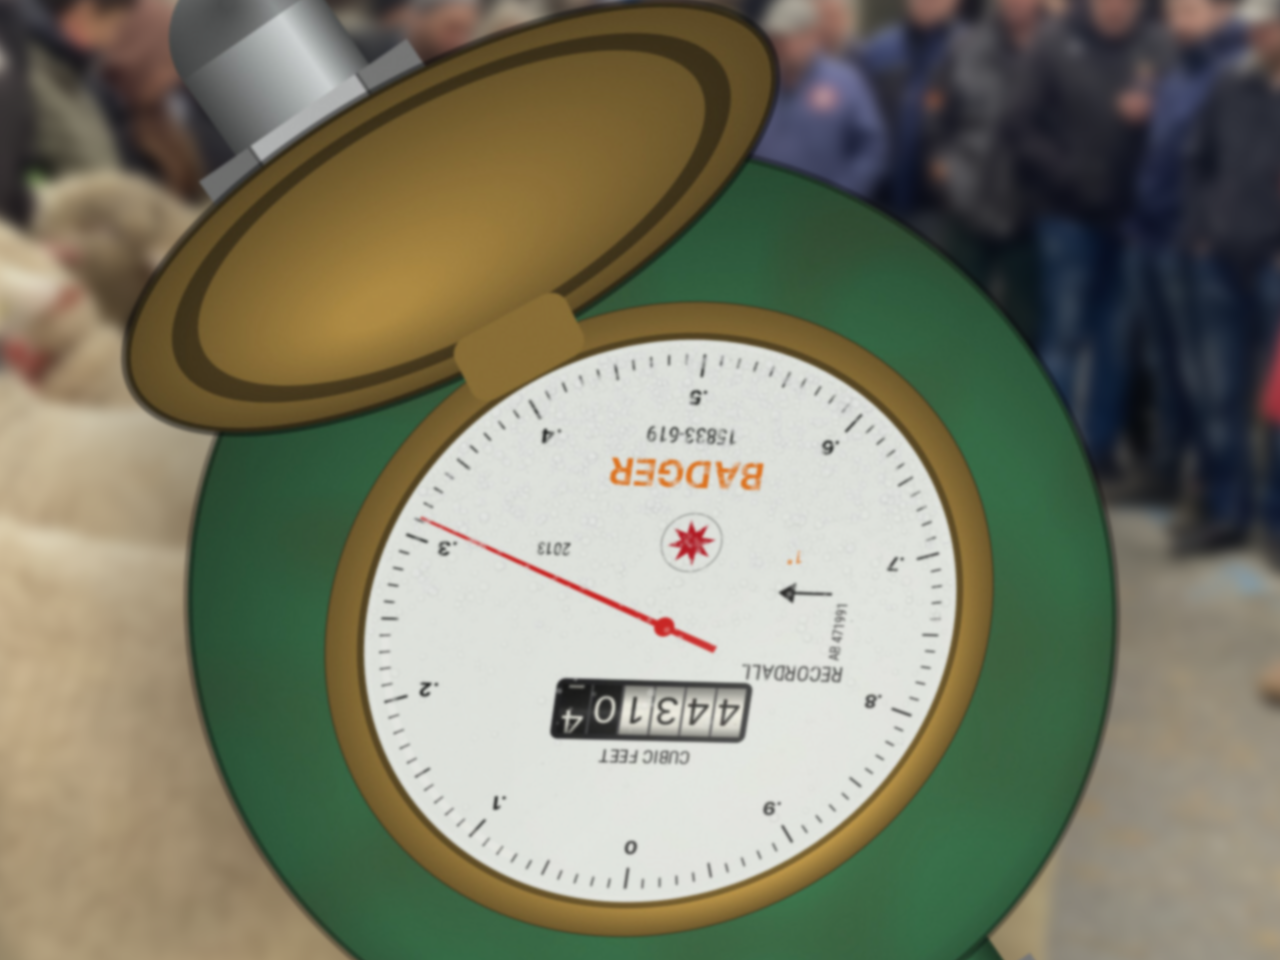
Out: value=443104.31 unit=ft³
